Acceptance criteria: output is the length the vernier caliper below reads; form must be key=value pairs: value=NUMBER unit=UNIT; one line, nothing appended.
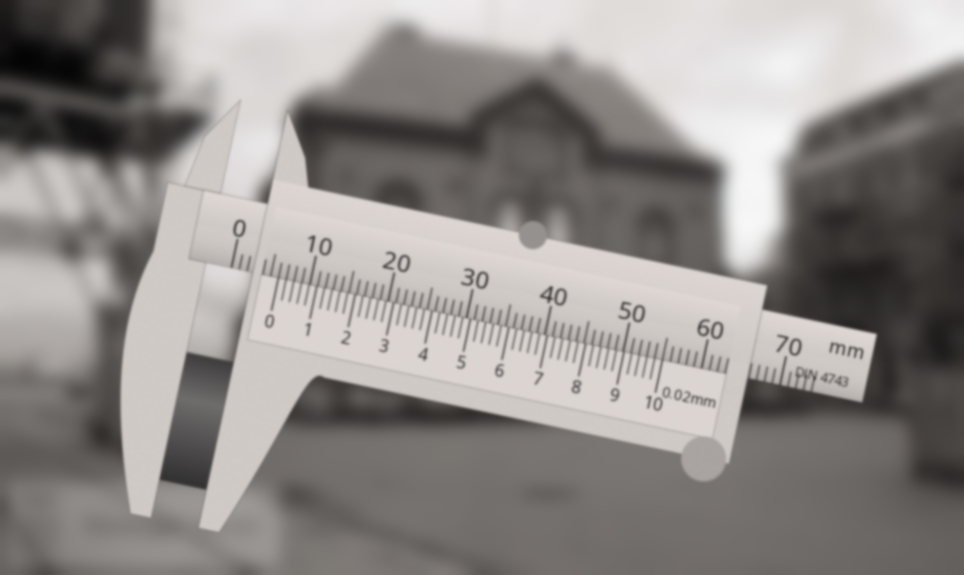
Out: value=6.0 unit=mm
